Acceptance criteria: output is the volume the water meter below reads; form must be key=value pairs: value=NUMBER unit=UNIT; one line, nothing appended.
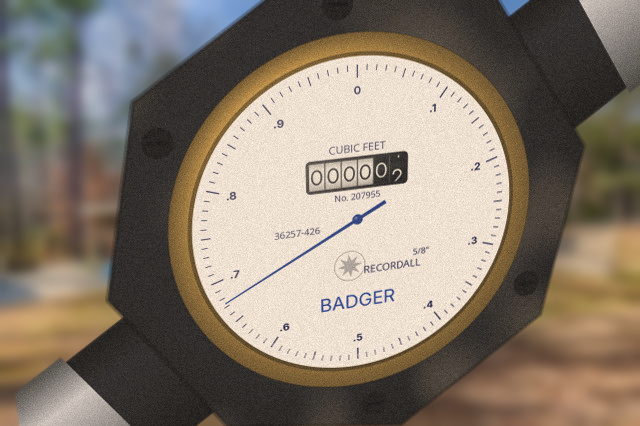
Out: value=1.67 unit=ft³
